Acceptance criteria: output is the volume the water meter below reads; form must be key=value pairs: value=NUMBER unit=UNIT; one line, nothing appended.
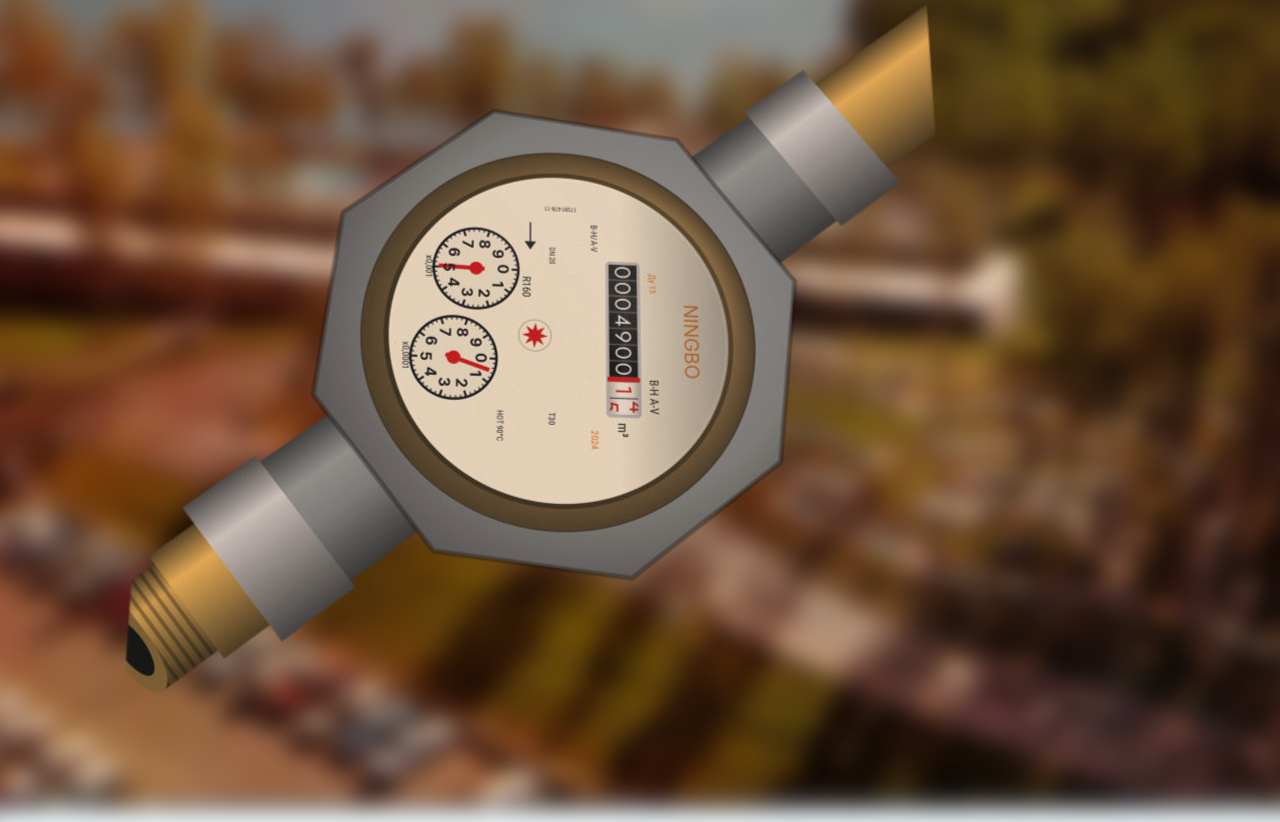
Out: value=4900.1450 unit=m³
